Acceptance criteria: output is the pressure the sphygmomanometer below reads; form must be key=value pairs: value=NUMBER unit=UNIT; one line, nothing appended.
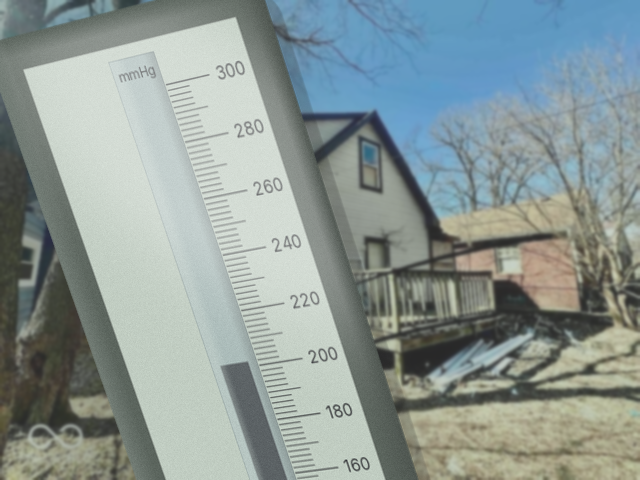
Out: value=202 unit=mmHg
